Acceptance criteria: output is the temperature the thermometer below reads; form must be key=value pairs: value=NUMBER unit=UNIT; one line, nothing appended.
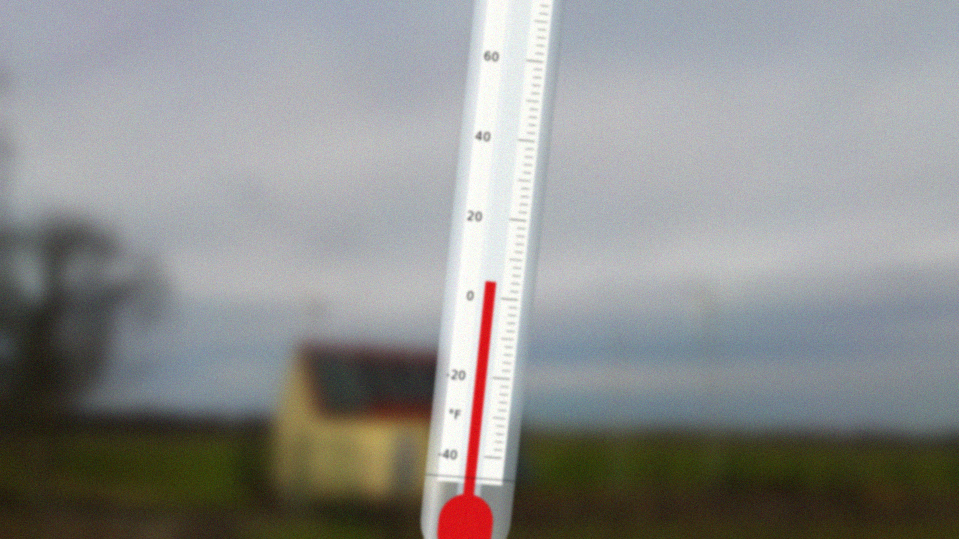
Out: value=4 unit=°F
